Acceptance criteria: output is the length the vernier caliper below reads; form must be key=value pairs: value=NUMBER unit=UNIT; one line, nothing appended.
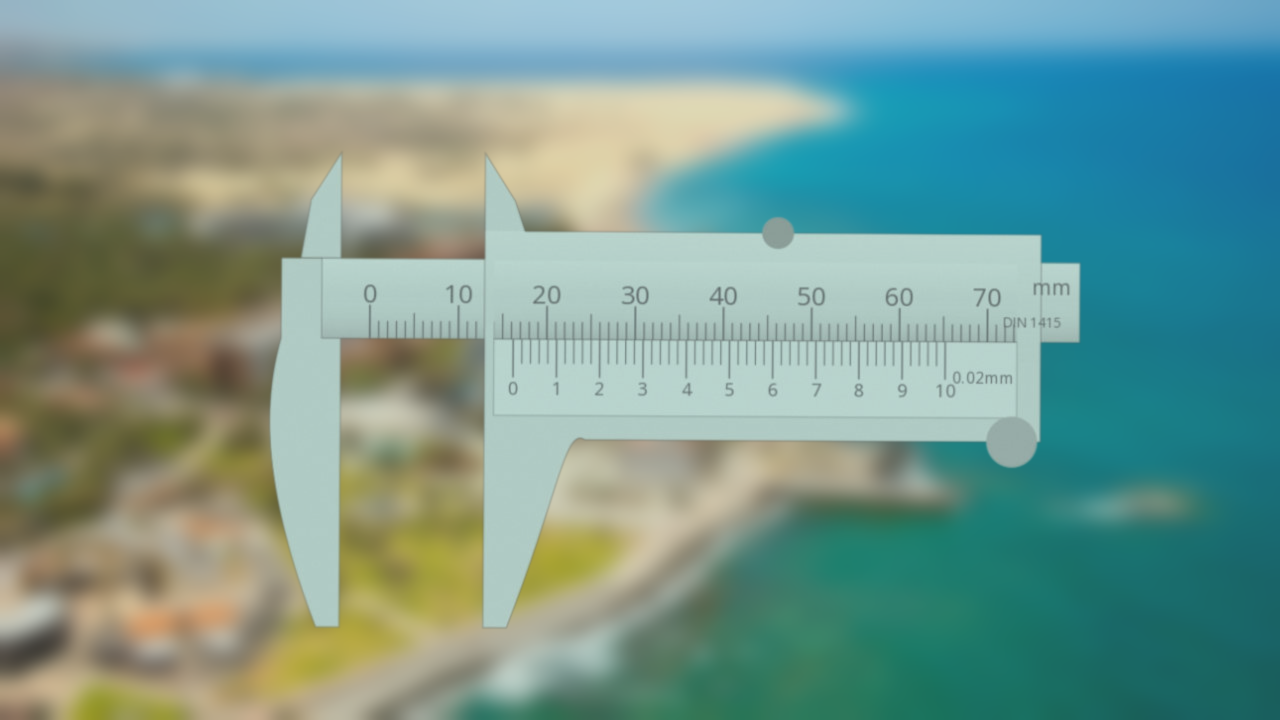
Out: value=16.2 unit=mm
